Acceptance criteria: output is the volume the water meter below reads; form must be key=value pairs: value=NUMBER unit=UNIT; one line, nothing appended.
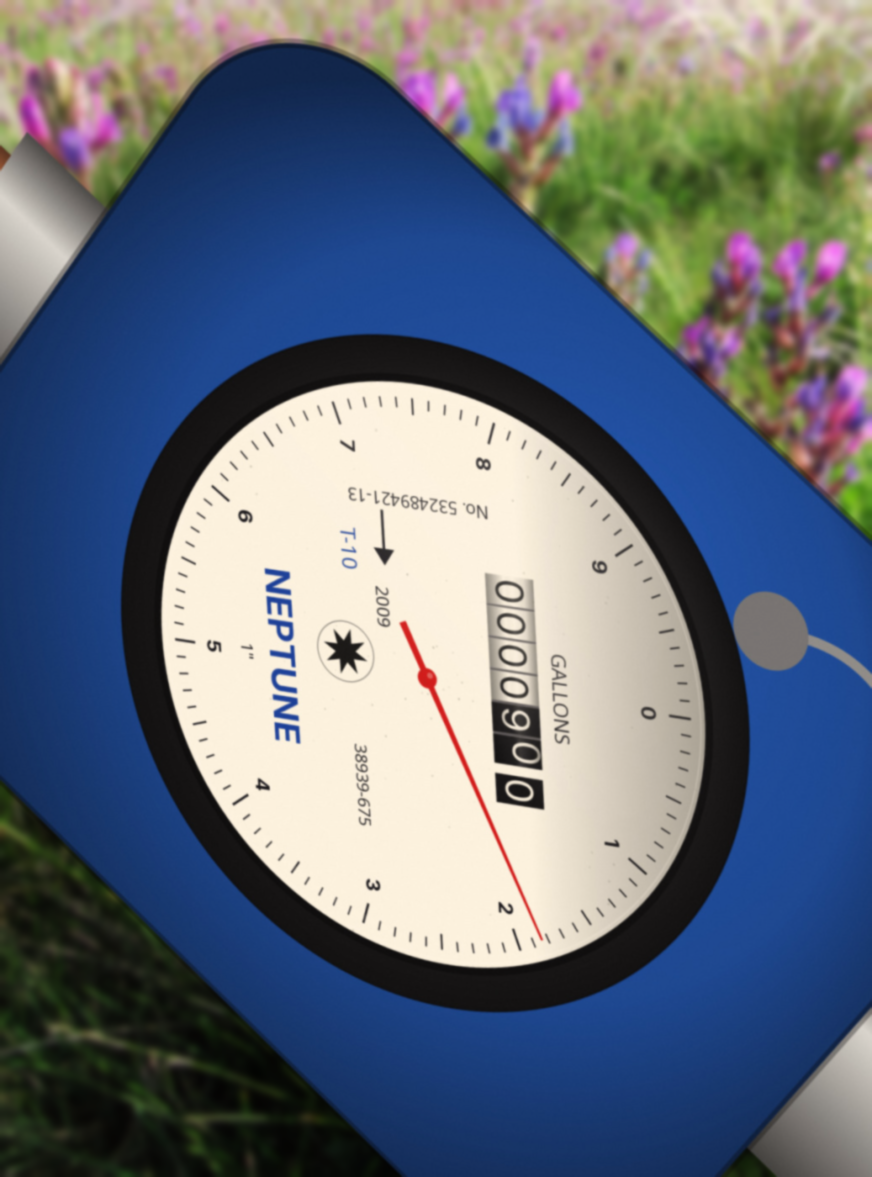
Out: value=901.8 unit=gal
